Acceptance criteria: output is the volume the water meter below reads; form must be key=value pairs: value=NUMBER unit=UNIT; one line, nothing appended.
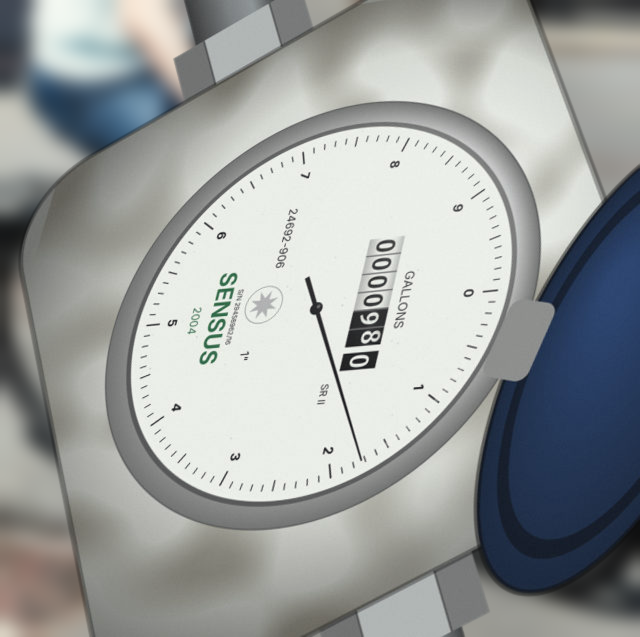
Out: value=981.7 unit=gal
